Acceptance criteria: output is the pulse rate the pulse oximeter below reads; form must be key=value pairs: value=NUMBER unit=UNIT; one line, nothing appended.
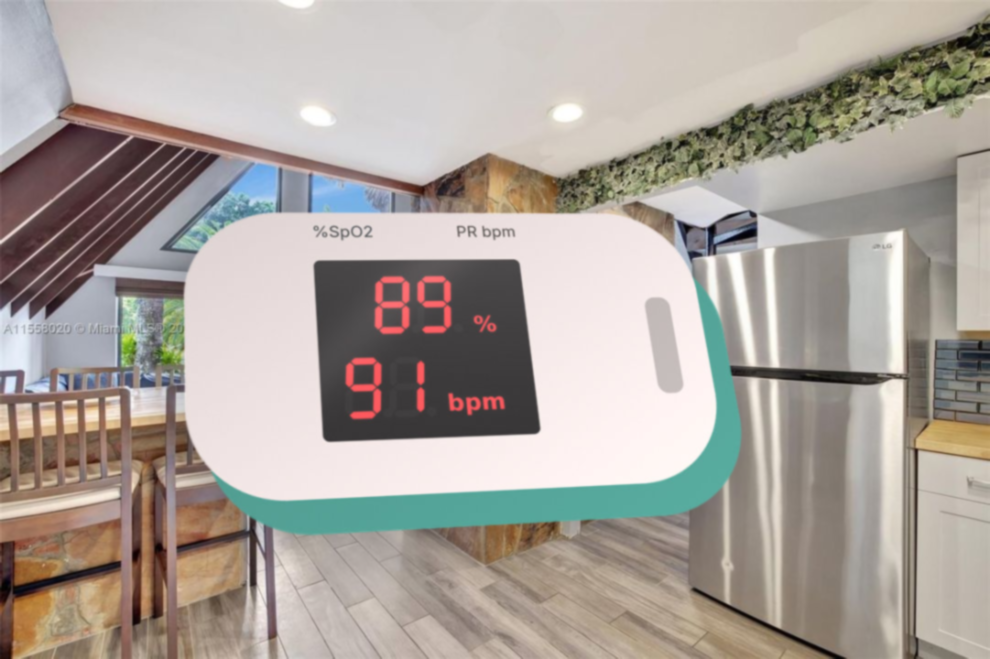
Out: value=91 unit=bpm
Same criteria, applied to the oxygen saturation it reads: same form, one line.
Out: value=89 unit=%
